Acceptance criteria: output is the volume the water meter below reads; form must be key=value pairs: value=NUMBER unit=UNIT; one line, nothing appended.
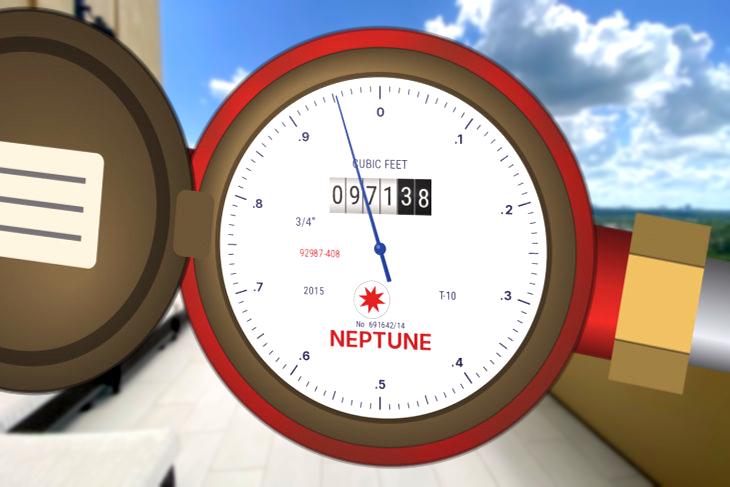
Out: value=97137.95 unit=ft³
